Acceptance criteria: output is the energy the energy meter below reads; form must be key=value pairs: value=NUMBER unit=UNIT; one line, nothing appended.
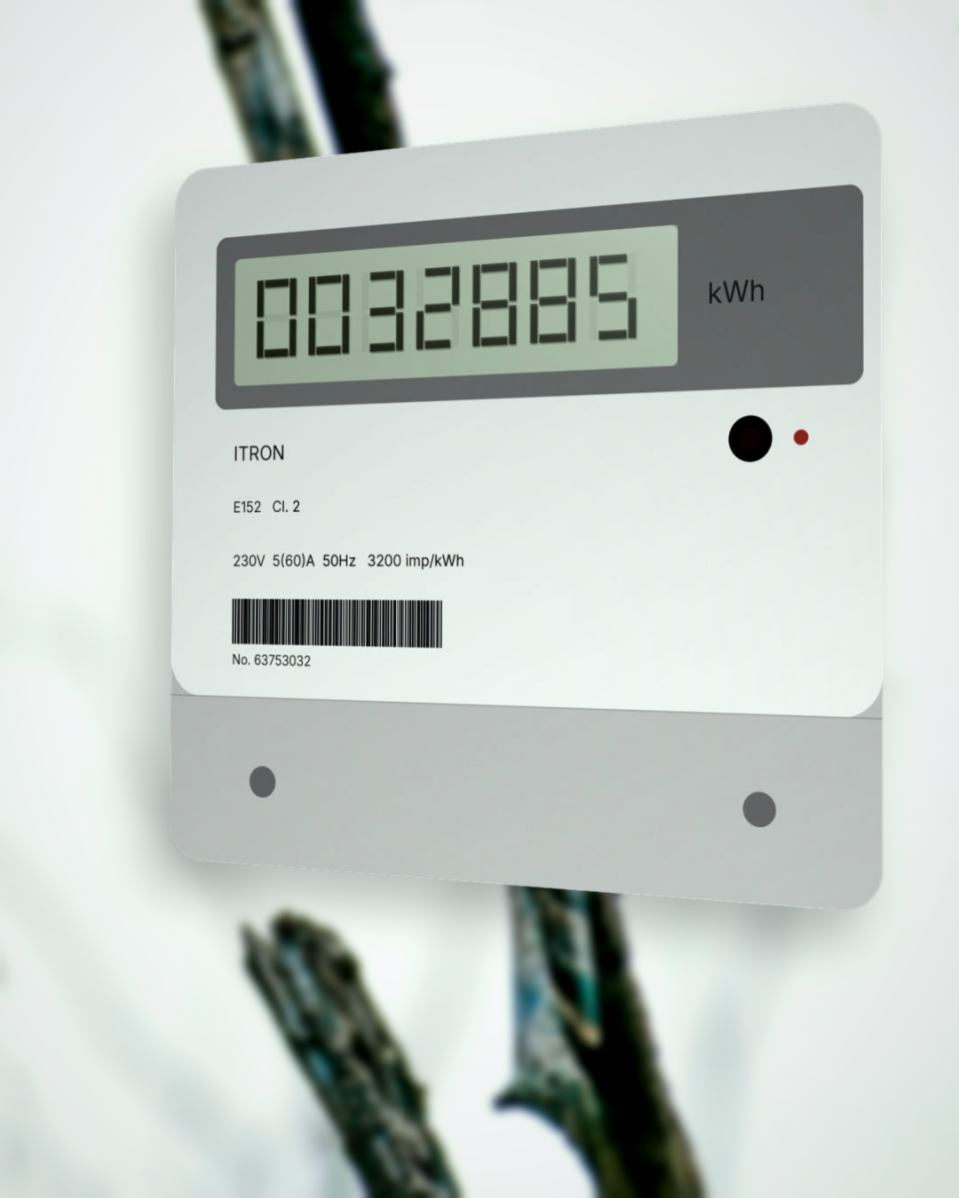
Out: value=32885 unit=kWh
